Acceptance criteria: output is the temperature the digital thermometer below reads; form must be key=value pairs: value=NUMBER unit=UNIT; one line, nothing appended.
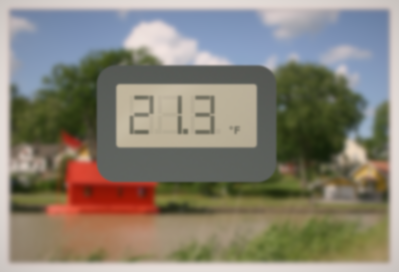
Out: value=21.3 unit=°F
